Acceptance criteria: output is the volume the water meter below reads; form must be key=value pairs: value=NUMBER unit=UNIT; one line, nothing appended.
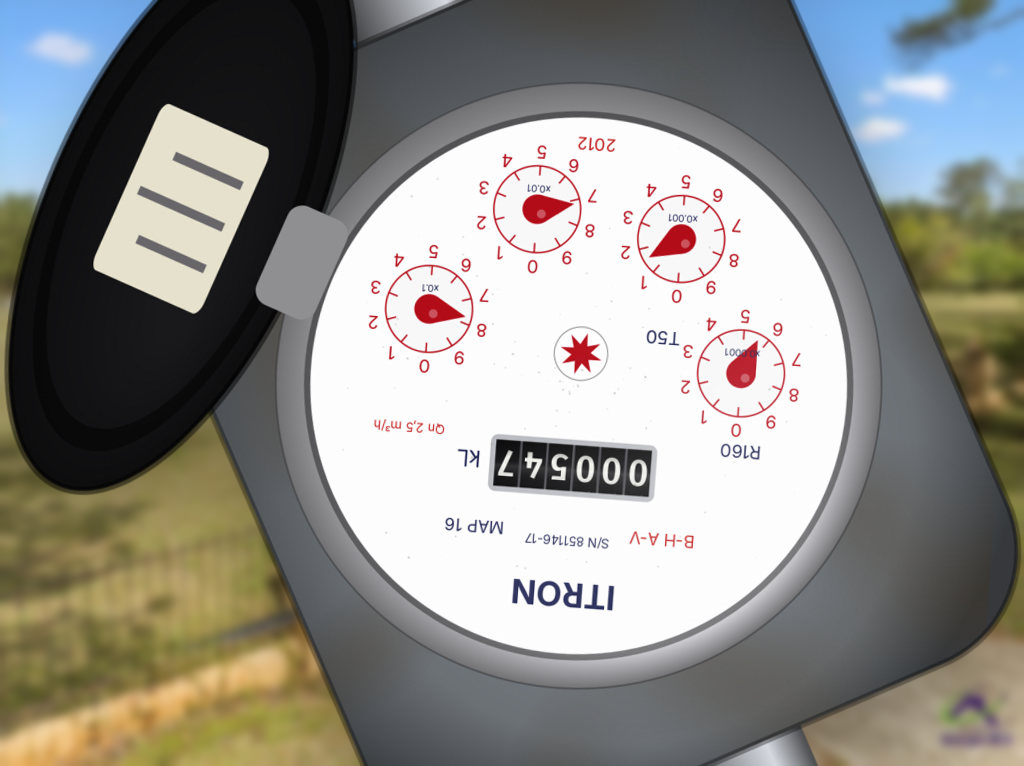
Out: value=547.7715 unit=kL
